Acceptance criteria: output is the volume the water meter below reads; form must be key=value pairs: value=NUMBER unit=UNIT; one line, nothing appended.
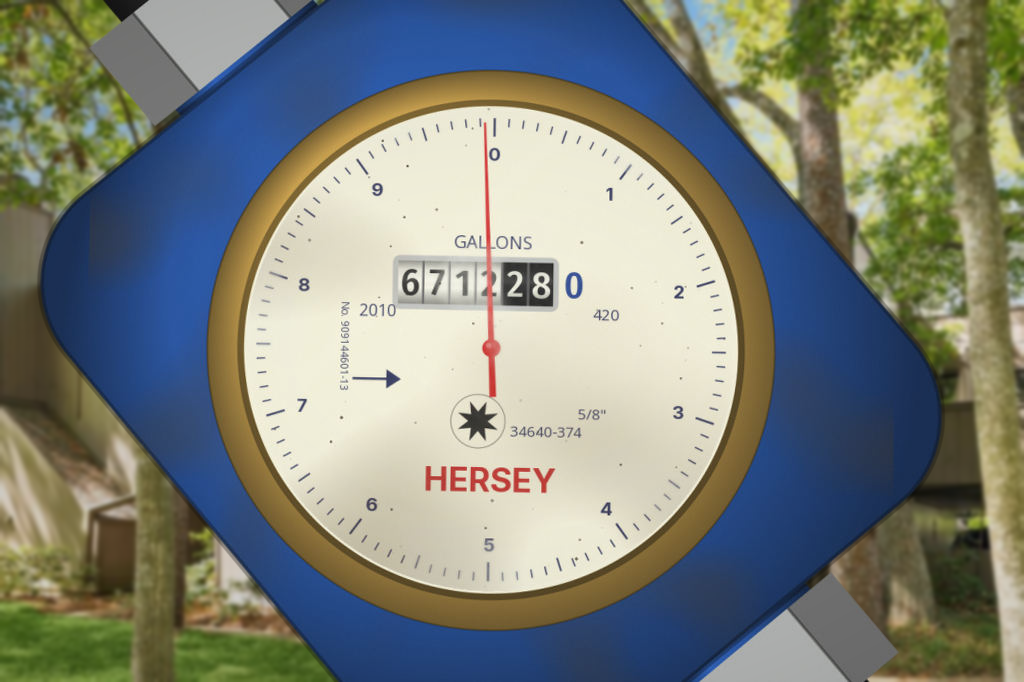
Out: value=6712279.9 unit=gal
